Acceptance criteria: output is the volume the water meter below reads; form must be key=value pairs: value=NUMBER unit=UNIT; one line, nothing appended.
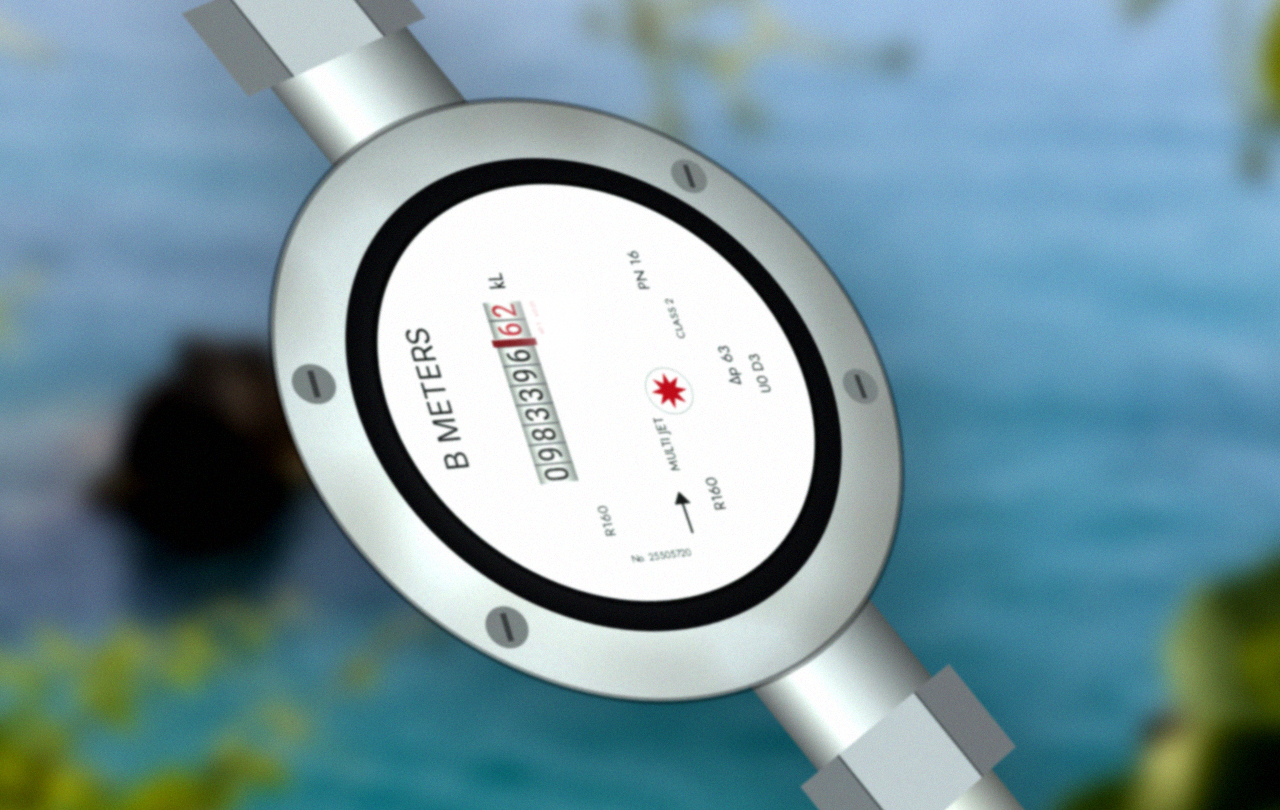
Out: value=983396.62 unit=kL
